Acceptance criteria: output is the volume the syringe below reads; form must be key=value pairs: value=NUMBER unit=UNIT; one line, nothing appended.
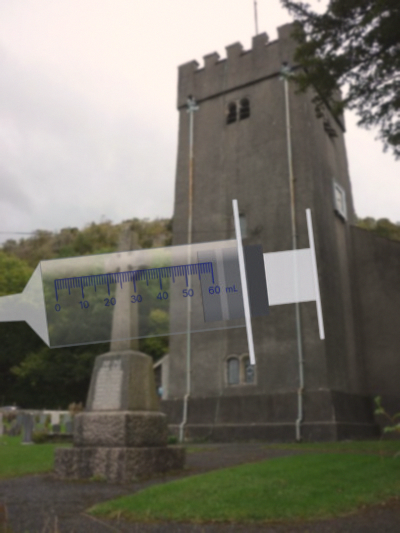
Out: value=55 unit=mL
